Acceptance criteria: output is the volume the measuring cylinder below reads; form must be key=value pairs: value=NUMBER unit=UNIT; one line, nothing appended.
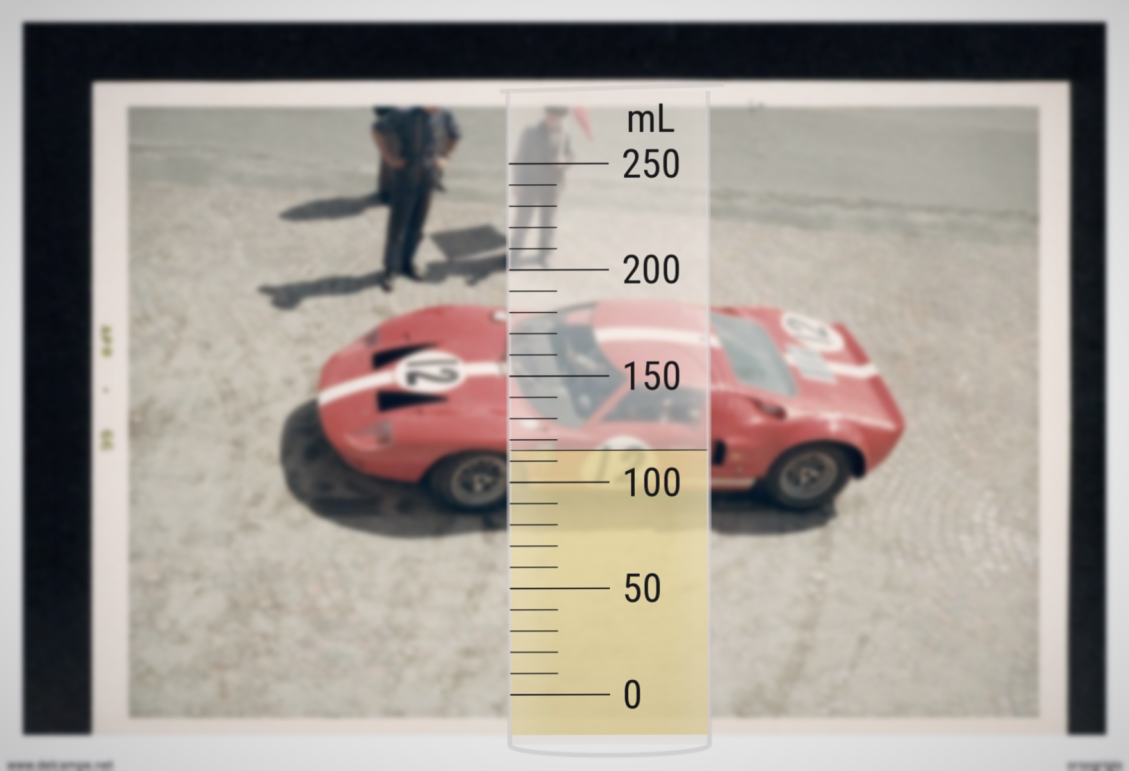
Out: value=115 unit=mL
